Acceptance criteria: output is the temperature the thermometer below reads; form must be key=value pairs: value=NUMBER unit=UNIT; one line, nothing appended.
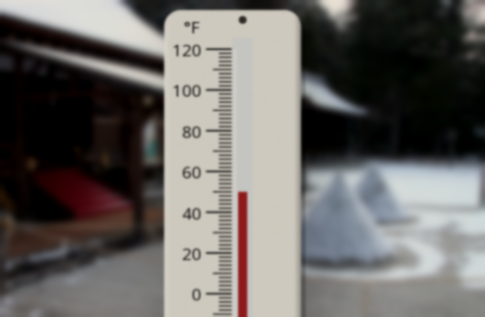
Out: value=50 unit=°F
